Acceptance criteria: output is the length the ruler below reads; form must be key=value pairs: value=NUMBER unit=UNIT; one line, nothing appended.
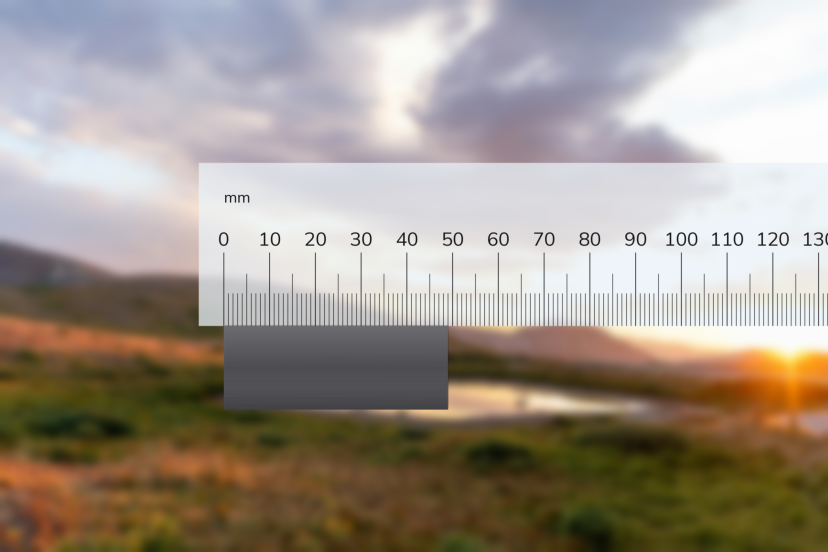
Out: value=49 unit=mm
